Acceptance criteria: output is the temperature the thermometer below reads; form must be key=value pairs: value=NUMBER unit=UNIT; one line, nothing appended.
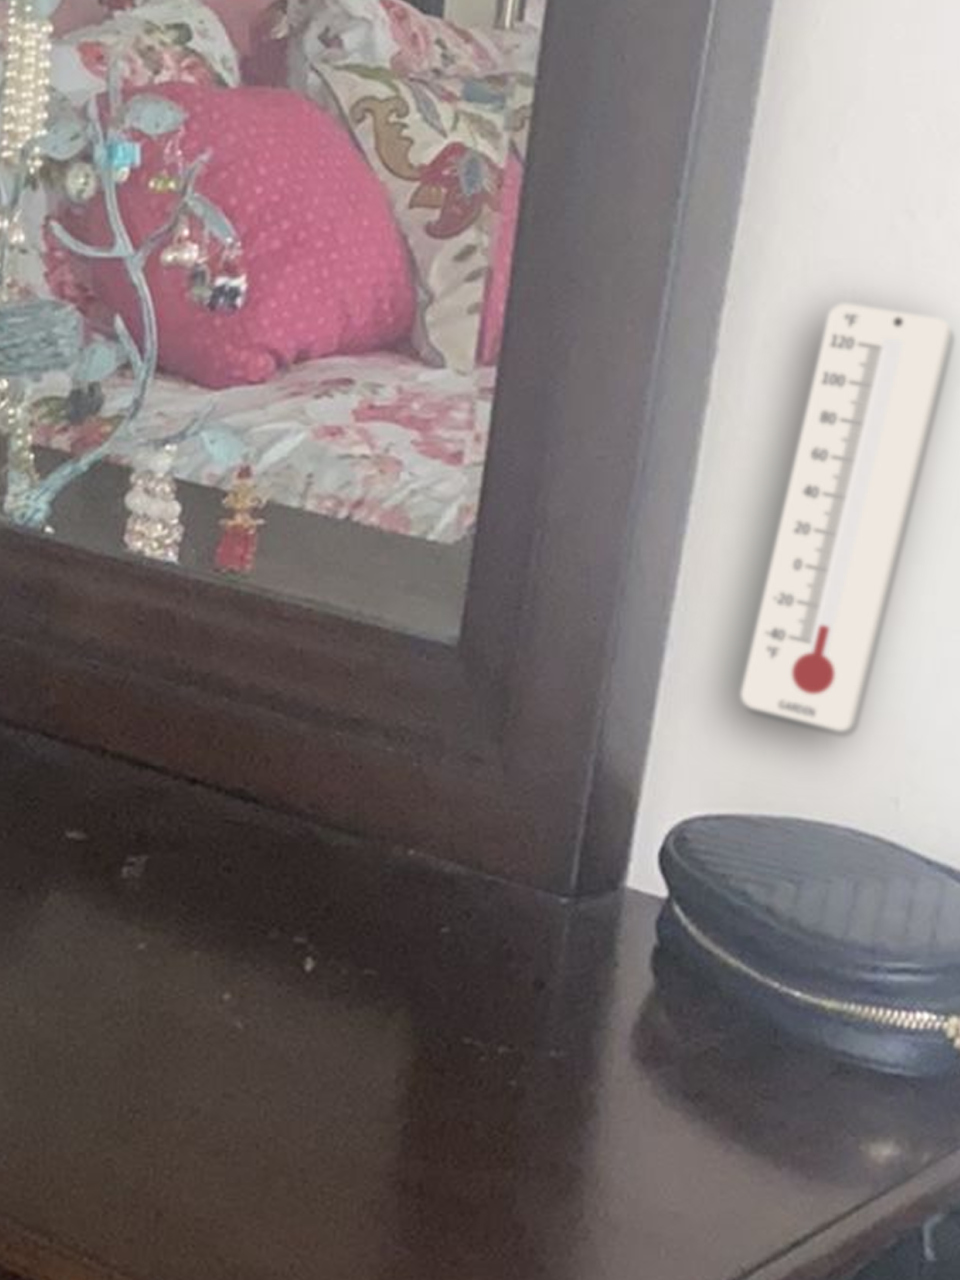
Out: value=-30 unit=°F
